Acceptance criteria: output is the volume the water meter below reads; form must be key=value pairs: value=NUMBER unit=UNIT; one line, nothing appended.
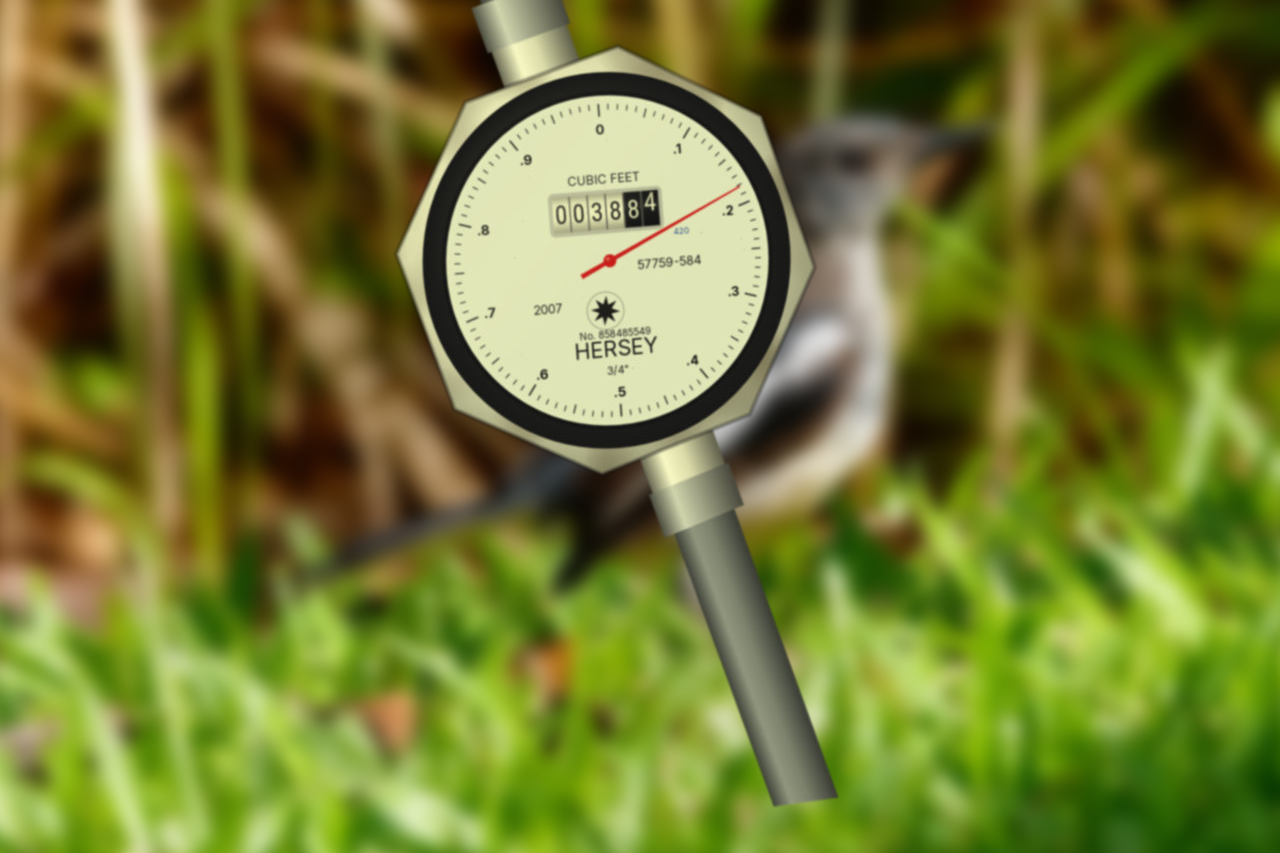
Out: value=3884.18 unit=ft³
